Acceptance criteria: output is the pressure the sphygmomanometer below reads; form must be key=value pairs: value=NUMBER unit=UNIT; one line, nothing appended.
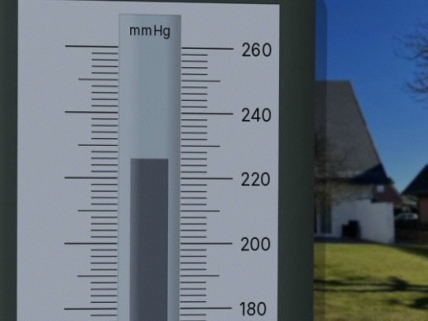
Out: value=226 unit=mmHg
